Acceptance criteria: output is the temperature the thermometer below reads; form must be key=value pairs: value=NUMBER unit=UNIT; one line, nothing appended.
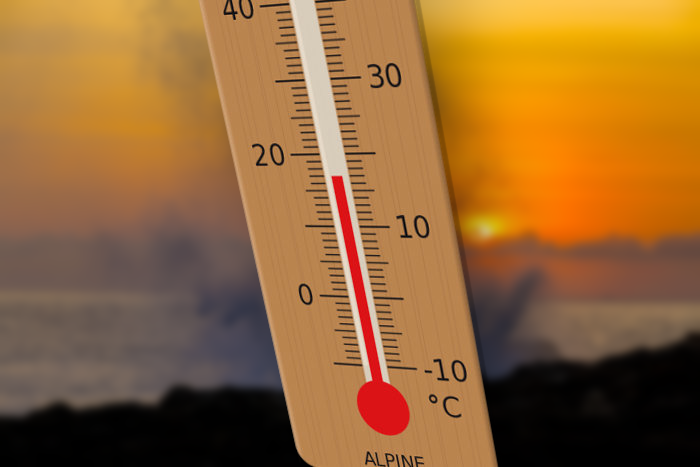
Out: value=17 unit=°C
